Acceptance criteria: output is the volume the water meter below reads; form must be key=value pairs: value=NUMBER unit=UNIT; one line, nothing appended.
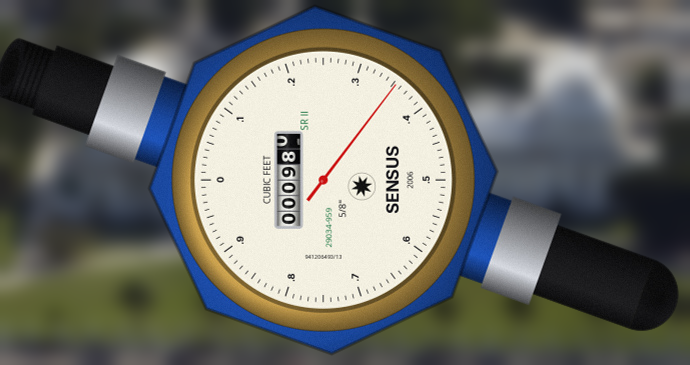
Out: value=980.35 unit=ft³
